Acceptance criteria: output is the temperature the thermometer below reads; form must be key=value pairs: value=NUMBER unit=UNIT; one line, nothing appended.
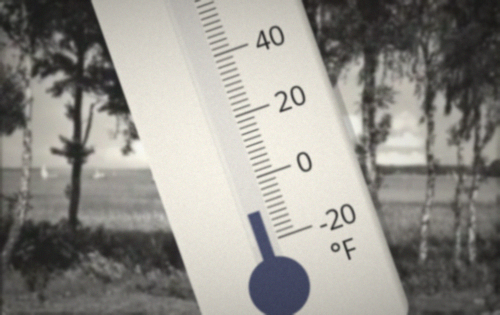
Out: value=-10 unit=°F
